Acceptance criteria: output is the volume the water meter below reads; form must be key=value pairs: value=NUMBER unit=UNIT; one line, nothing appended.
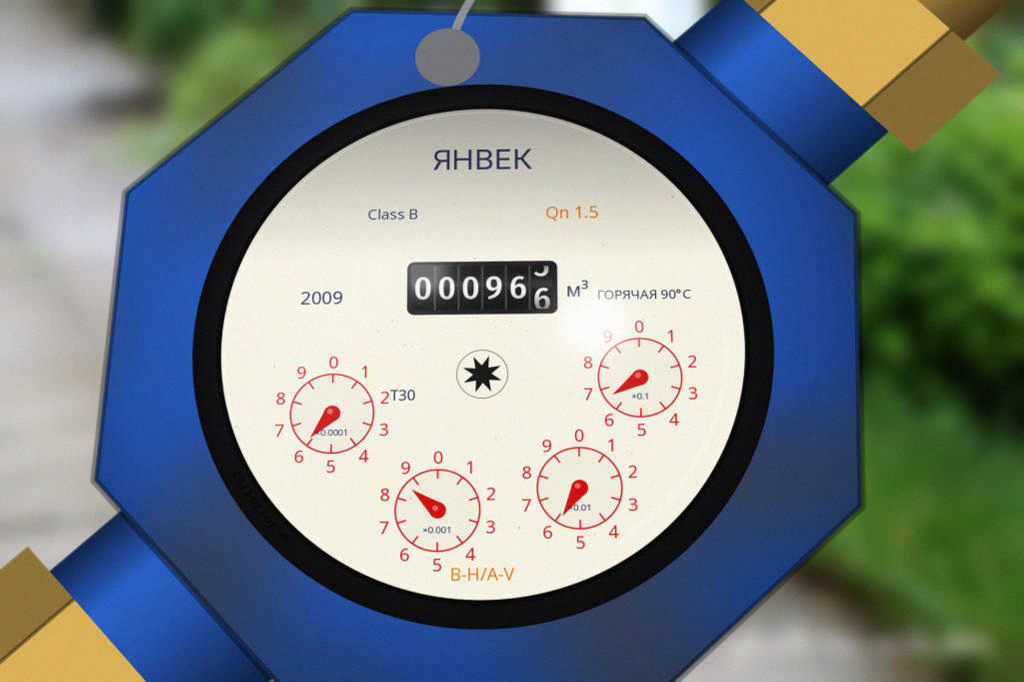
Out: value=965.6586 unit=m³
